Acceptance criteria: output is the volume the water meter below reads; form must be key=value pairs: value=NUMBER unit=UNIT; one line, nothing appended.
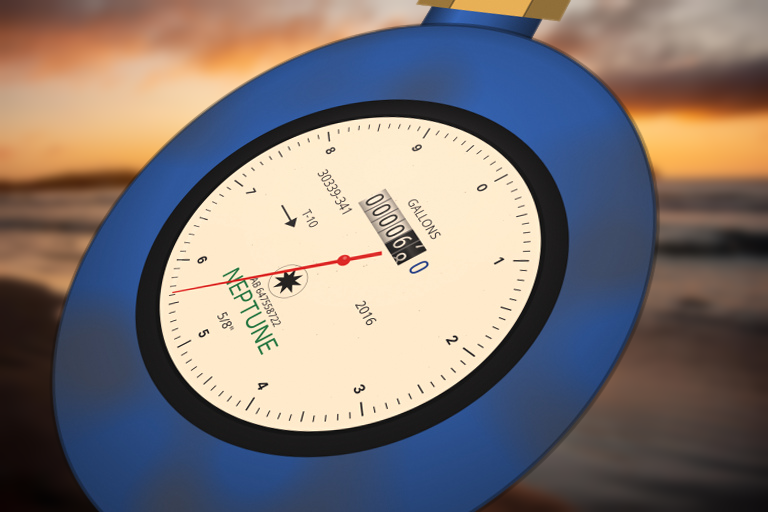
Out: value=675.6 unit=gal
